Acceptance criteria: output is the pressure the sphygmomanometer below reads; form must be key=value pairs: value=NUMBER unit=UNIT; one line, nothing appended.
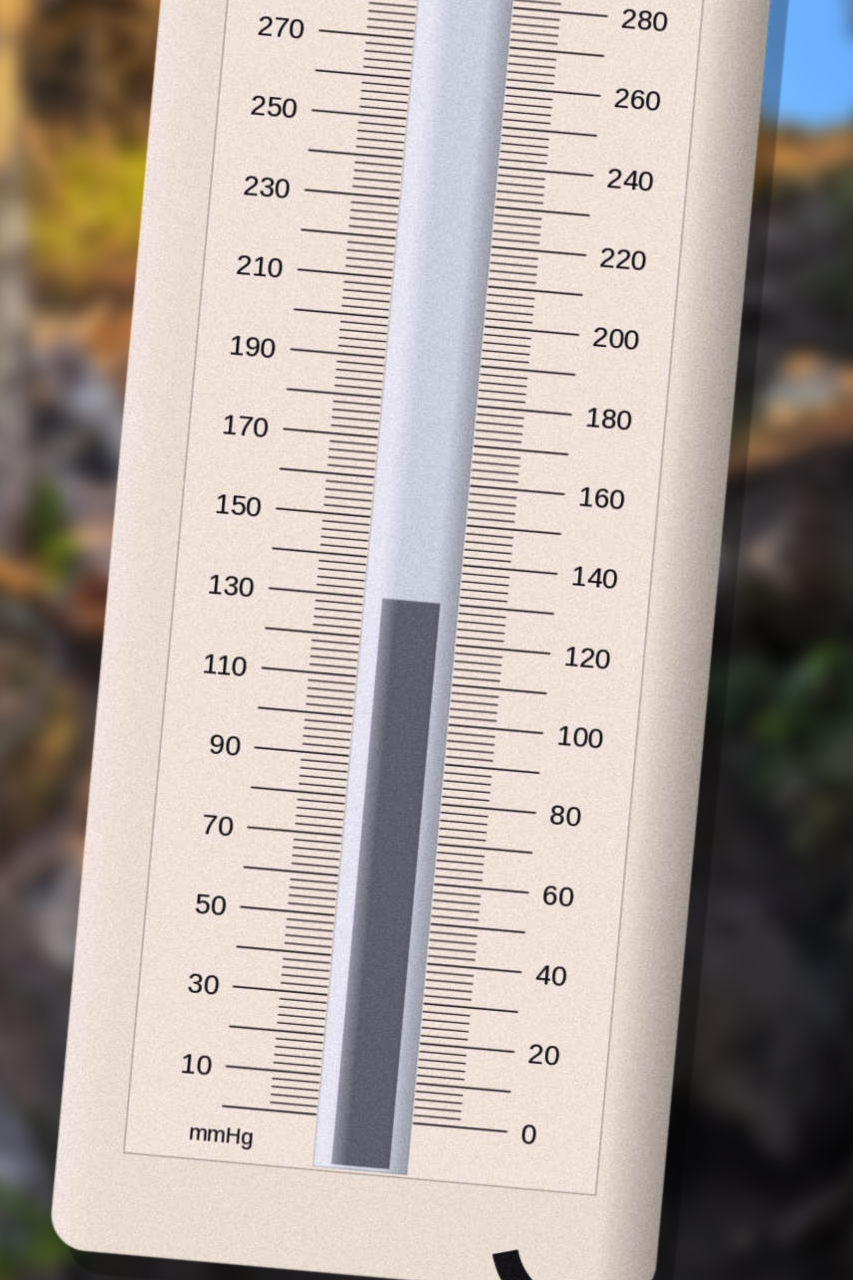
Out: value=130 unit=mmHg
